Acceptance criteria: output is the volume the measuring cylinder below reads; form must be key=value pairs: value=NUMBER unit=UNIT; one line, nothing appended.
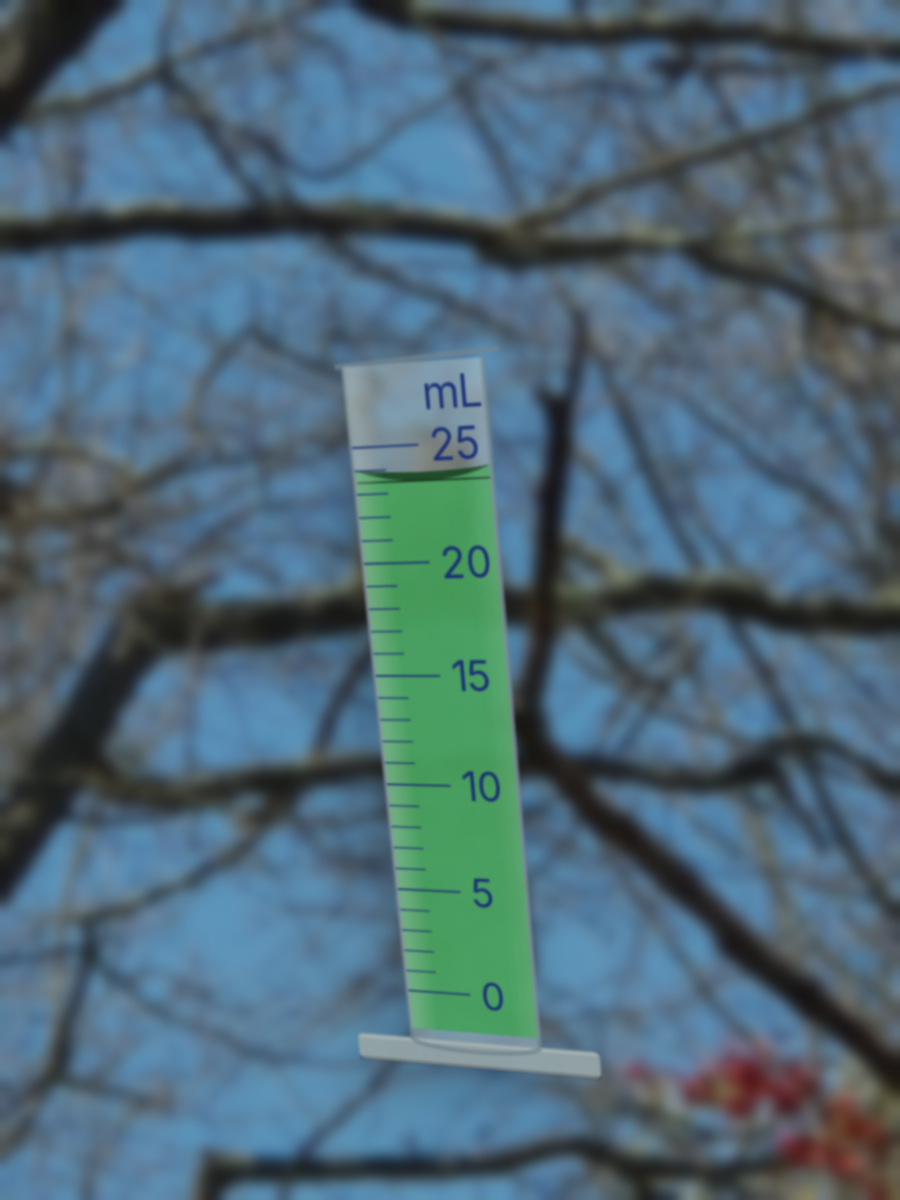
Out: value=23.5 unit=mL
